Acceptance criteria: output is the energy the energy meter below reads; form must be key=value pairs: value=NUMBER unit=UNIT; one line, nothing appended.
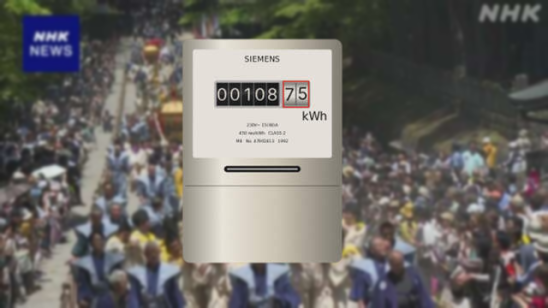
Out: value=108.75 unit=kWh
